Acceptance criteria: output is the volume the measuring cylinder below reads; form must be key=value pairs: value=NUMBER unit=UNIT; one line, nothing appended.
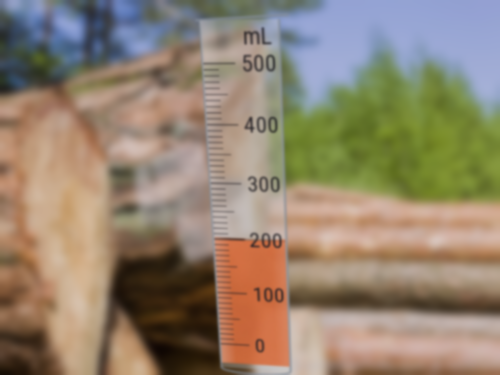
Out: value=200 unit=mL
